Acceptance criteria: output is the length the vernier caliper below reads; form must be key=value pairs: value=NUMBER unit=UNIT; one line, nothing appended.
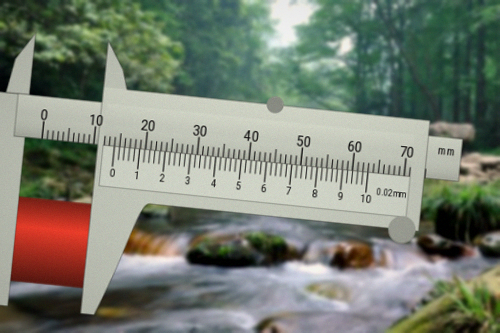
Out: value=14.0 unit=mm
